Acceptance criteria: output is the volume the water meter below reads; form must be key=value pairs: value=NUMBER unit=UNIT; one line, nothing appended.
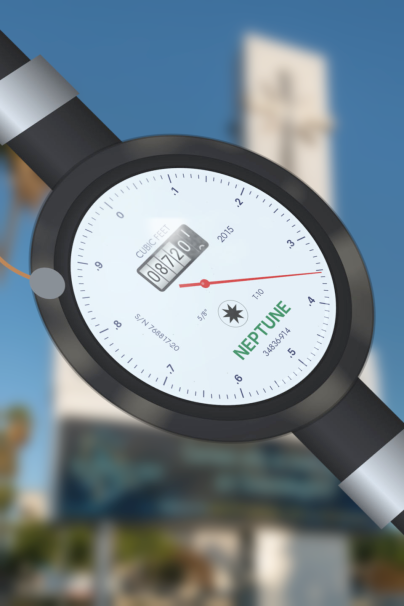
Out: value=87201.35 unit=ft³
